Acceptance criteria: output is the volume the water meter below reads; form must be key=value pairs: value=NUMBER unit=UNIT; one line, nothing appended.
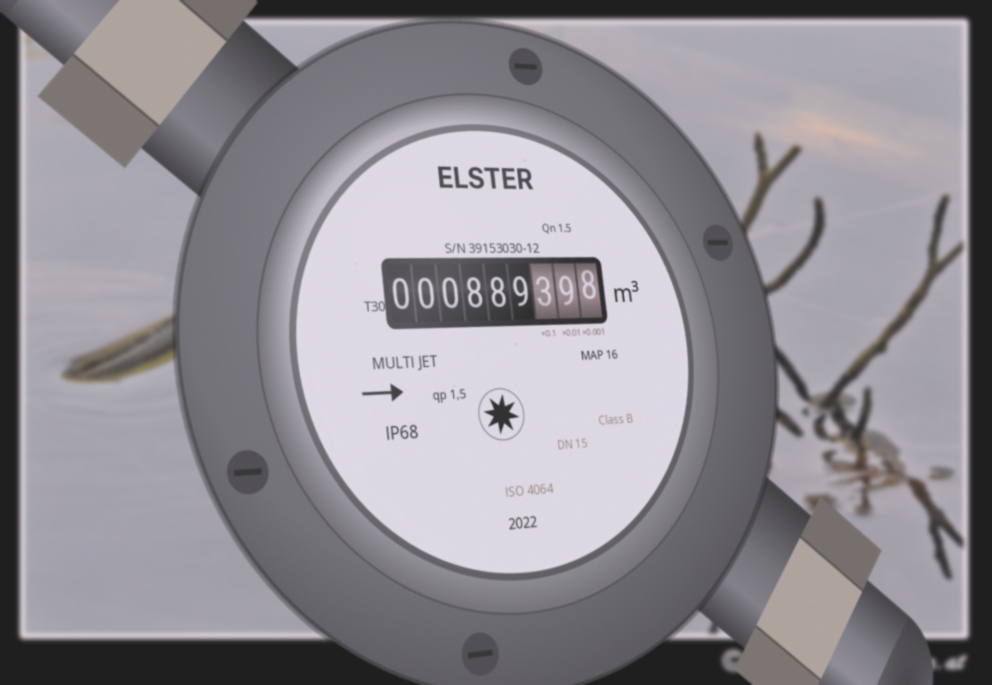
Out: value=889.398 unit=m³
